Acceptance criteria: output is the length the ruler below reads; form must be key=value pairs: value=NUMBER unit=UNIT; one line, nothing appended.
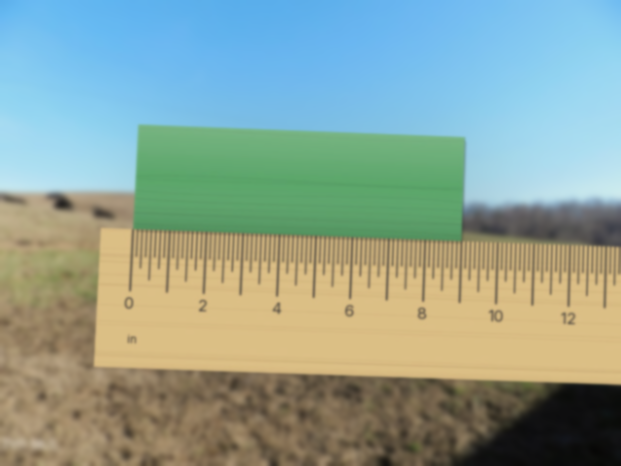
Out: value=9 unit=in
